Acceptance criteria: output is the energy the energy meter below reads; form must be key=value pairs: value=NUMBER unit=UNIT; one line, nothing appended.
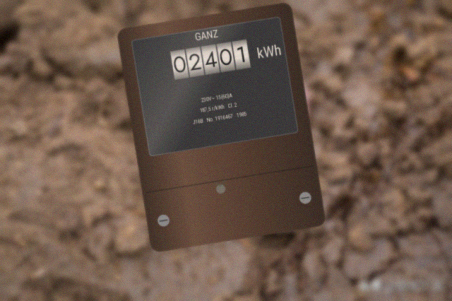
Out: value=2401 unit=kWh
